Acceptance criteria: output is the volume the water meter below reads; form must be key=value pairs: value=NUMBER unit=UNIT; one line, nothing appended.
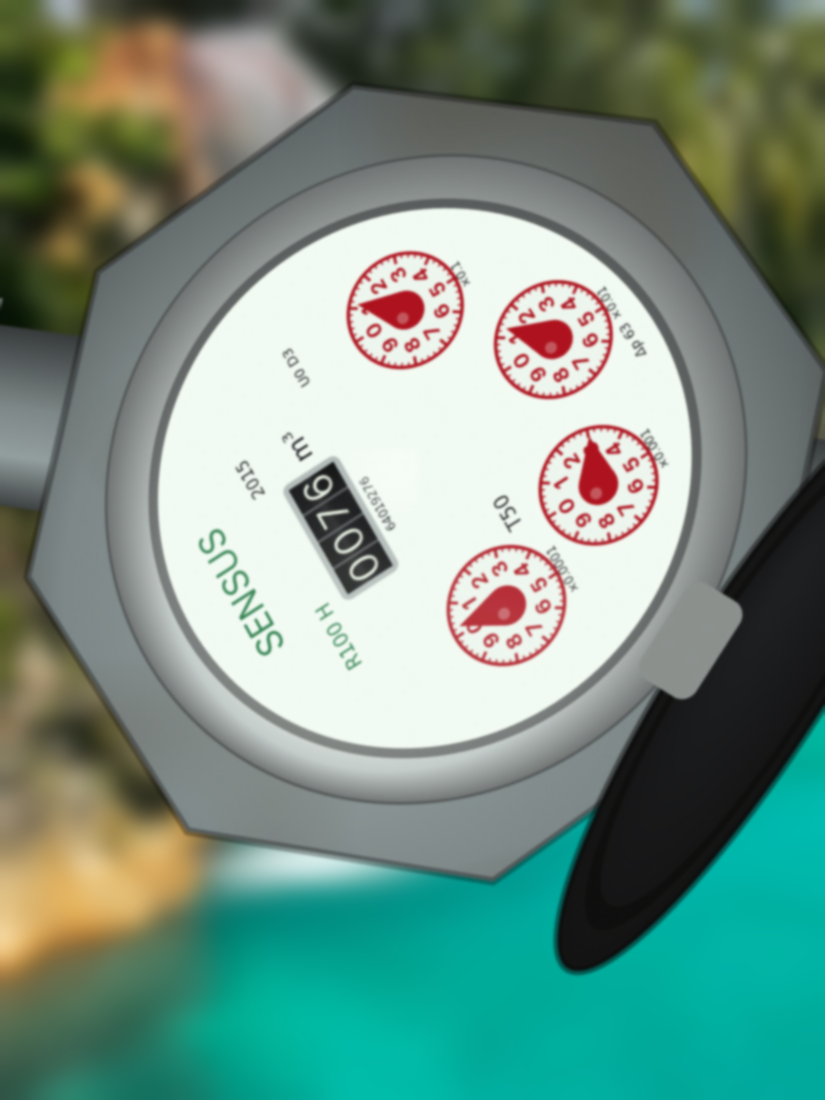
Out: value=76.1130 unit=m³
